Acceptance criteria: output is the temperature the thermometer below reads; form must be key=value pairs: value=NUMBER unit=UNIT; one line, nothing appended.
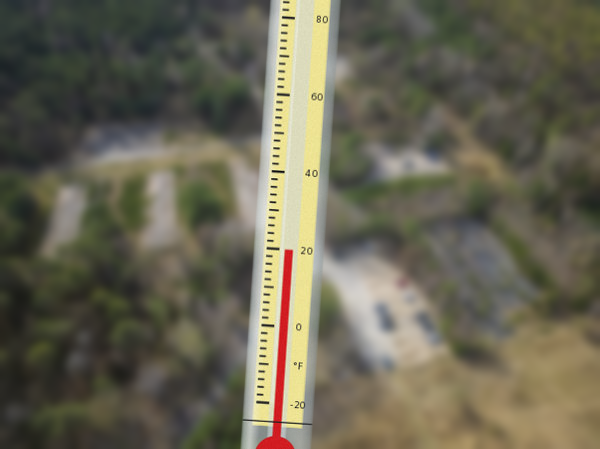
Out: value=20 unit=°F
